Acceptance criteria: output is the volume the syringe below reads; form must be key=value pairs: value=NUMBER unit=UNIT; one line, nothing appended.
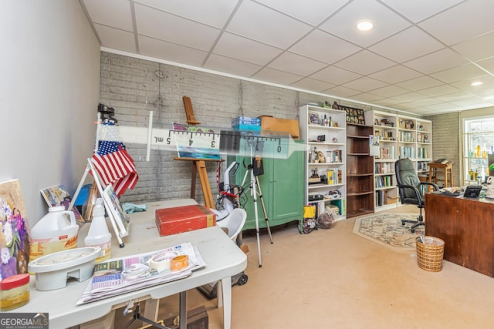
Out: value=1.8 unit=mL
